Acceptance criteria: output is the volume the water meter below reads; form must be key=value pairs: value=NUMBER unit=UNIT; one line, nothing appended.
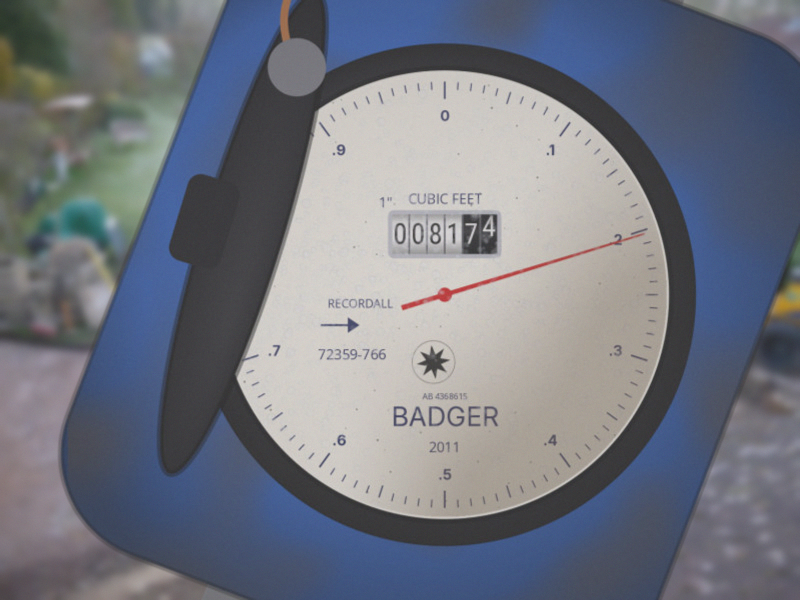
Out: value=8174.20 unit=ft³
